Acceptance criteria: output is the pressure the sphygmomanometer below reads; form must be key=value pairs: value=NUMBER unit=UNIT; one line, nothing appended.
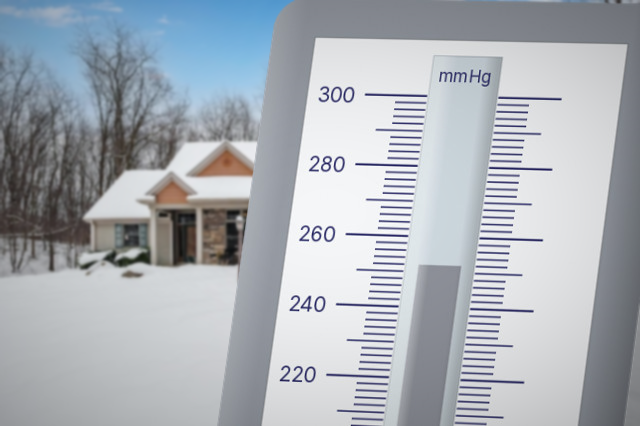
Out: value=252 unit=mmHg
